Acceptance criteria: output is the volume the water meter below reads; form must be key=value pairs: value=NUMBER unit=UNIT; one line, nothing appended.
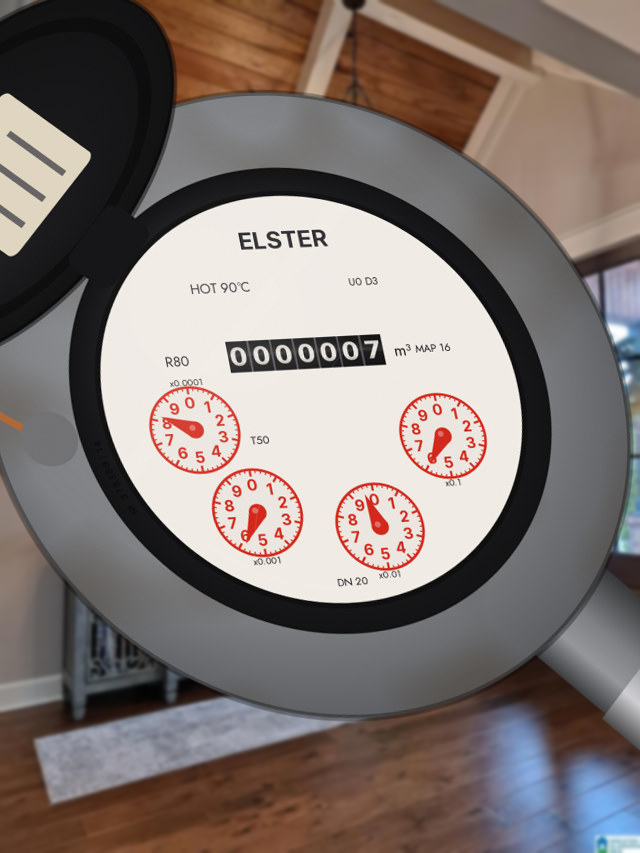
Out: value=7.5958 unit=m³
